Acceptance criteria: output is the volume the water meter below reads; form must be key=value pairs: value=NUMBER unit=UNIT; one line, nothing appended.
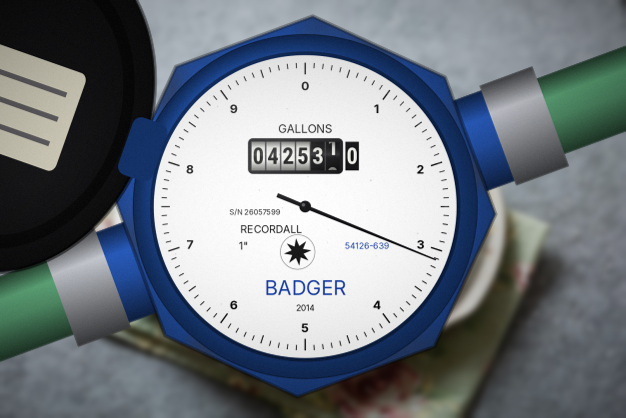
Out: value=425313.1 unit=gal
